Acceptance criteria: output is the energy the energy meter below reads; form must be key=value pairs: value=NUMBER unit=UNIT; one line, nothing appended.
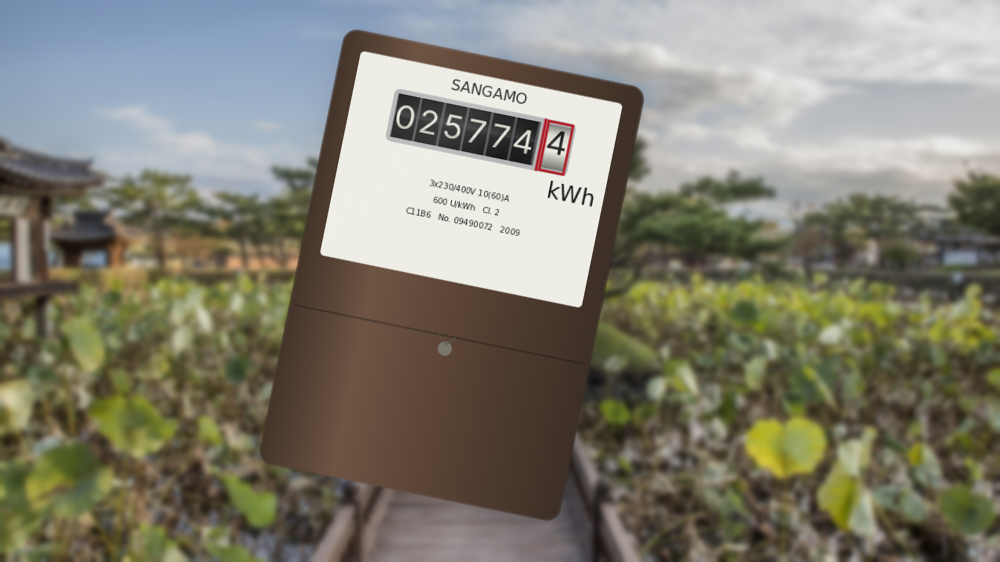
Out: value=25774.4 unit=kWh
